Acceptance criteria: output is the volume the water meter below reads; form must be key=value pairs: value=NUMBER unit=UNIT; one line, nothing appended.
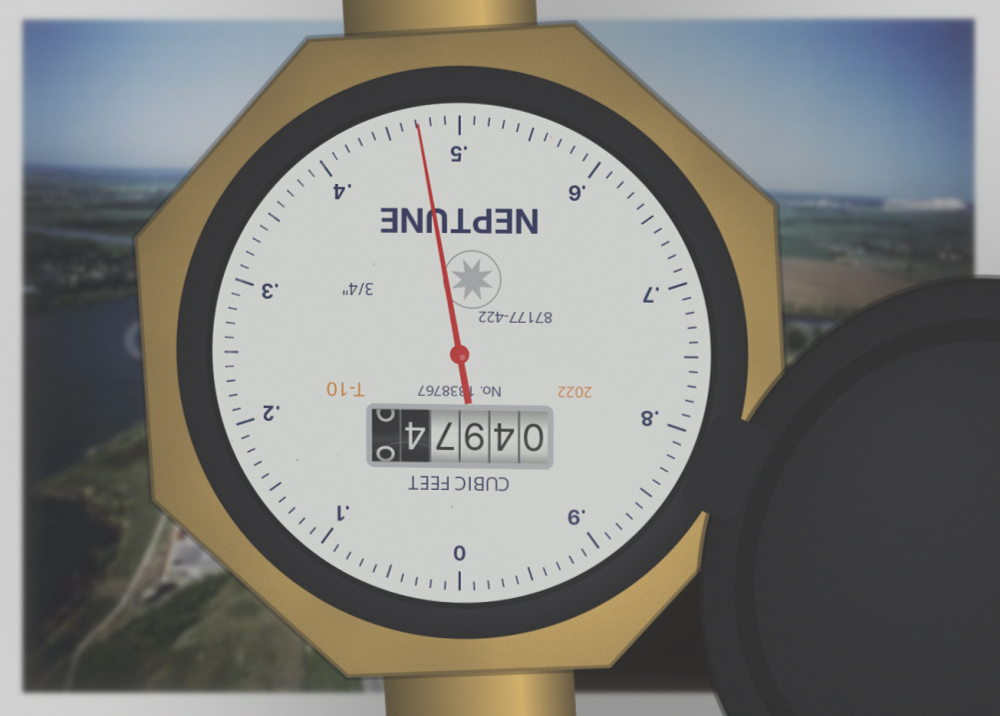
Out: value=49748.47 unit=ft³
